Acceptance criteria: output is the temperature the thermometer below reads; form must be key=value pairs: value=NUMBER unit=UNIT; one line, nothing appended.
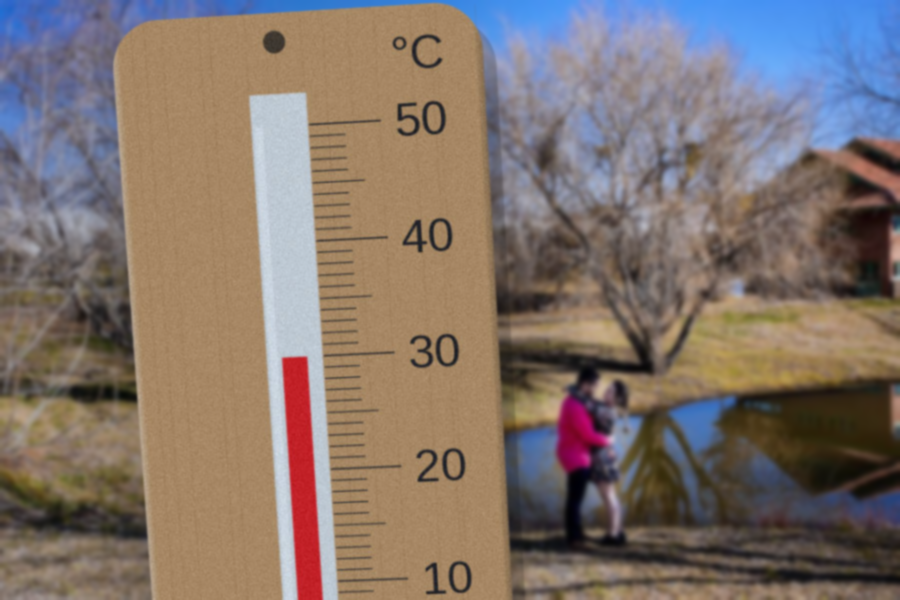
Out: value=30 unit=°C
